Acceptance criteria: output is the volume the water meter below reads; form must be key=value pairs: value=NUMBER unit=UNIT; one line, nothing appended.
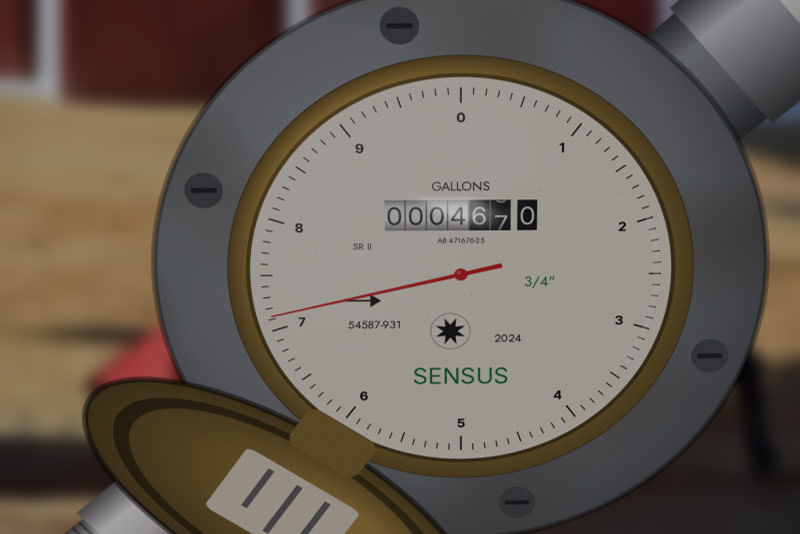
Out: value=4667.1 unit=gal
